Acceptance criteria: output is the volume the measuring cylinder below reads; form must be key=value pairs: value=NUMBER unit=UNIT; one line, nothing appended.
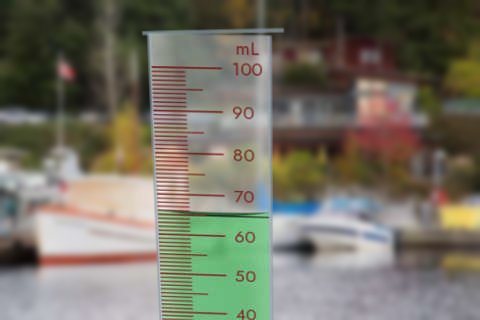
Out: value=65 unit=mL
